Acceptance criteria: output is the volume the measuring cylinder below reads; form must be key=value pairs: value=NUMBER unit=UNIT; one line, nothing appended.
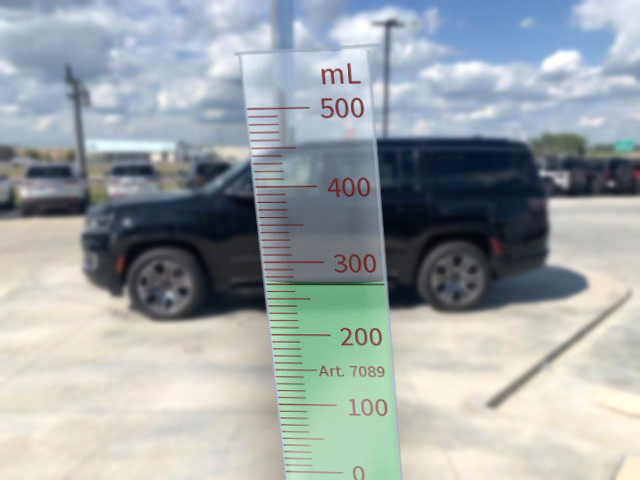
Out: value=270 unit=mL
